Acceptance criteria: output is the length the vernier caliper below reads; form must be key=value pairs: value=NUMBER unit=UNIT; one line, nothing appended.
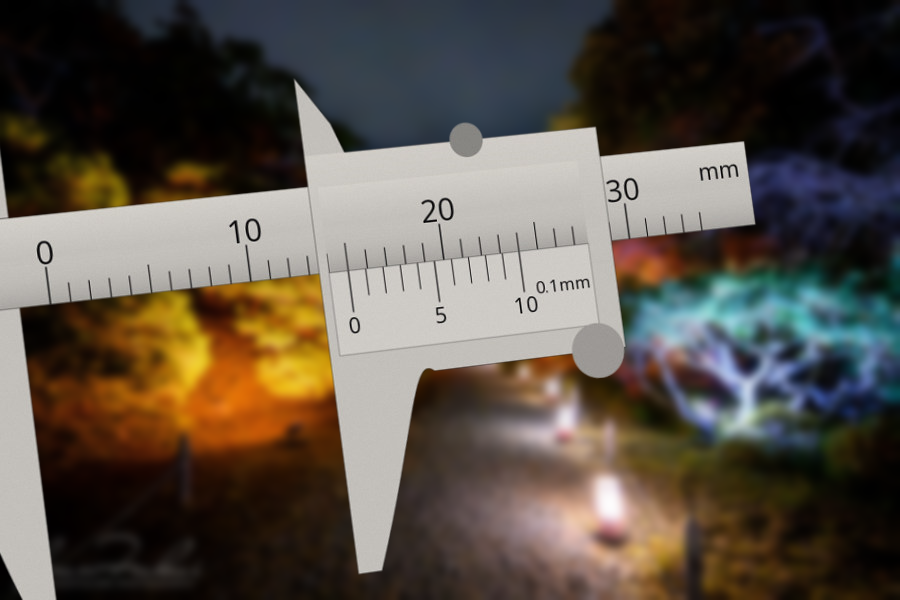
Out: value=15.0 unit=mm
